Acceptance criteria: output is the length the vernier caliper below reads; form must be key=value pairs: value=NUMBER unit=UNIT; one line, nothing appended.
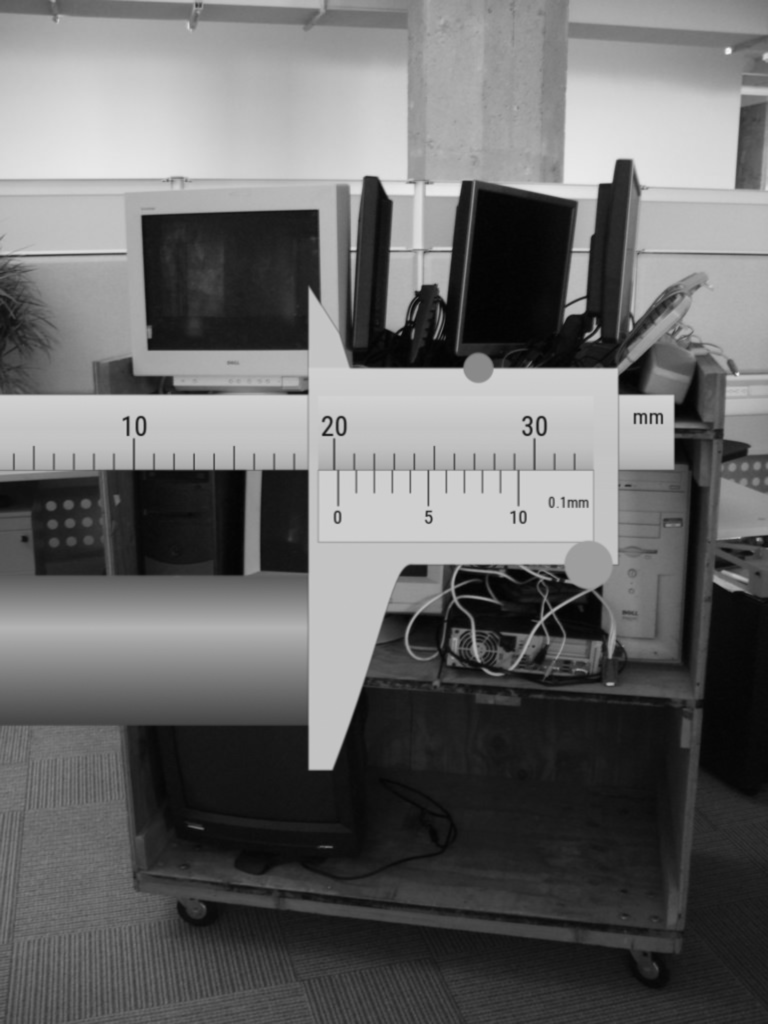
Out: value=20.2 unit=mm
